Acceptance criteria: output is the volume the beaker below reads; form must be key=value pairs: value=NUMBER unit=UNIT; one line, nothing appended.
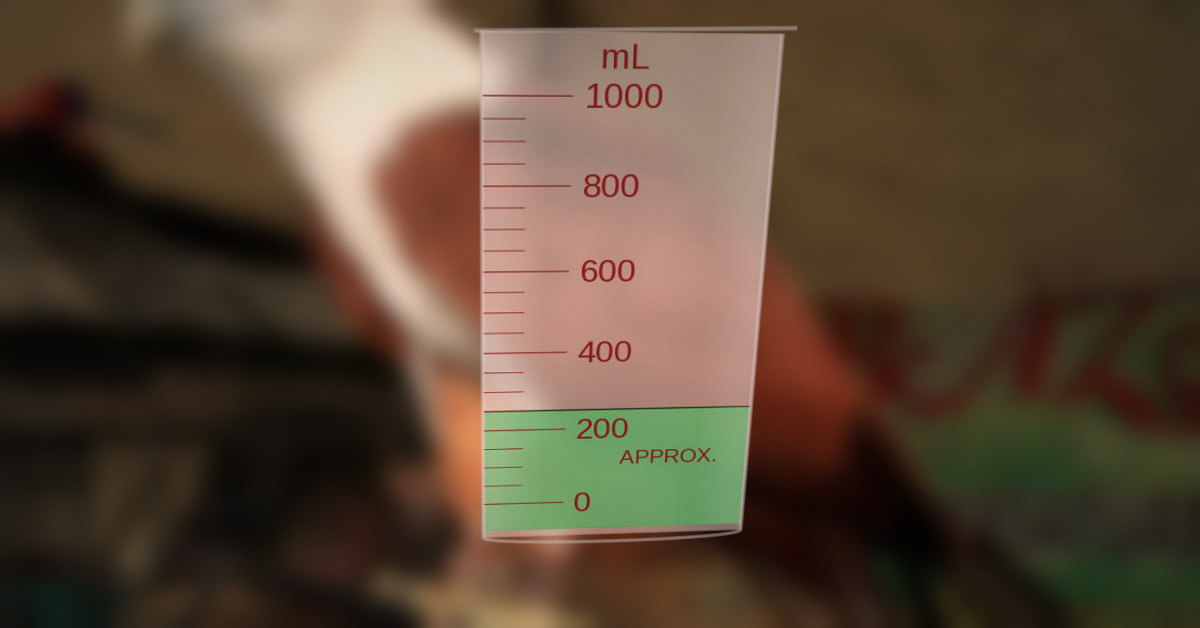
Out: value=250 unit=mL
